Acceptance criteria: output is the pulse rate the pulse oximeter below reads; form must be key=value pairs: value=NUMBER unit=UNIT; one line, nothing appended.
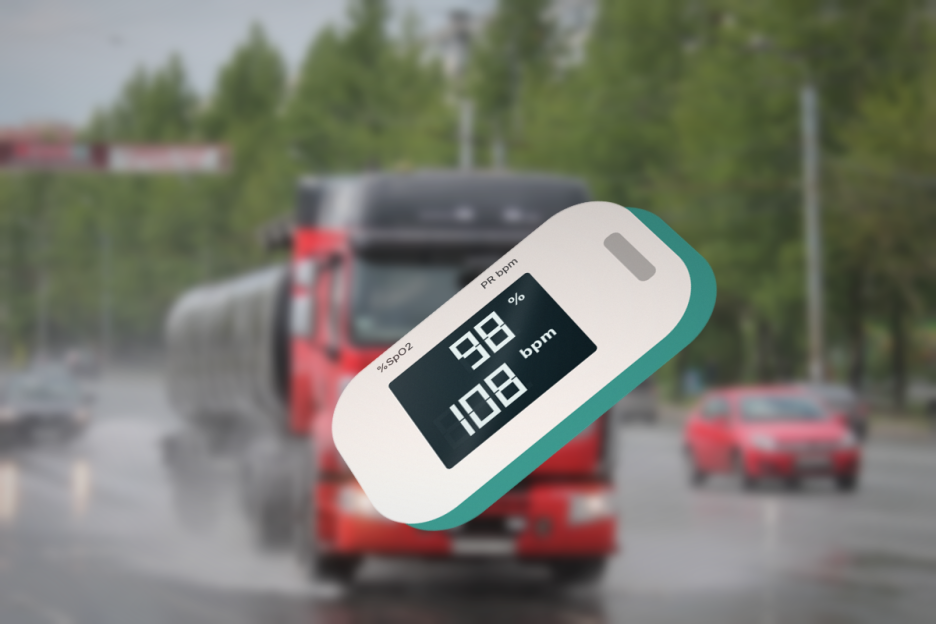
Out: value=108 unit=bpm
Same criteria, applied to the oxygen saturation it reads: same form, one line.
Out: value=98 unit=%
